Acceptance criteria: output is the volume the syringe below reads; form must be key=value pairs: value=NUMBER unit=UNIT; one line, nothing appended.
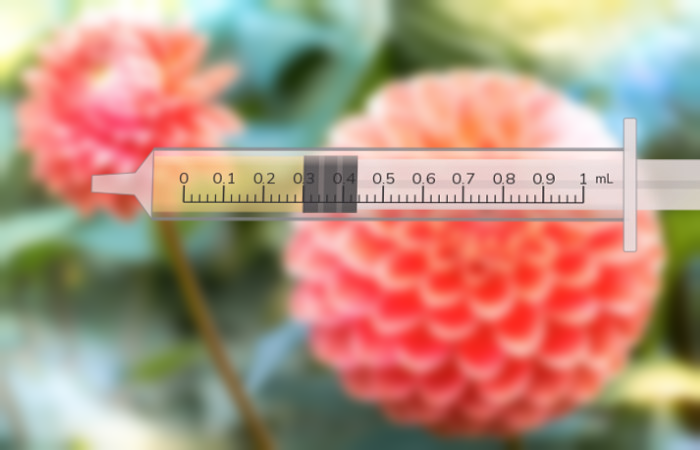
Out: value=0.3 unit=mL
